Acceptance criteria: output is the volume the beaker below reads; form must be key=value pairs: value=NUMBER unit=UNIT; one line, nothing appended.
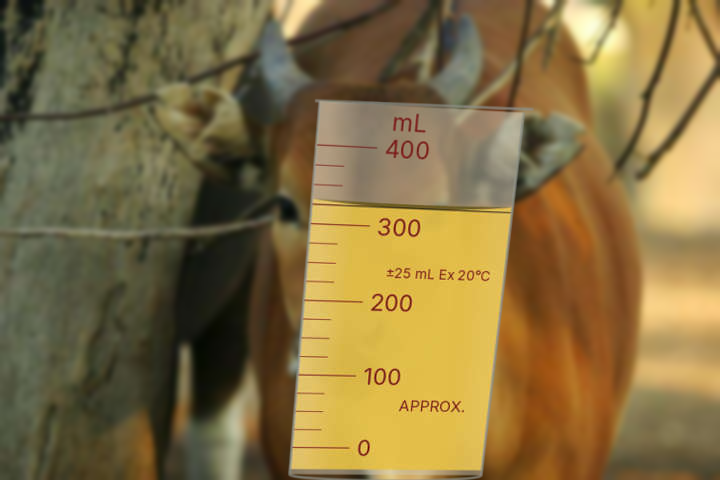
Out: value=325 unit=mL
